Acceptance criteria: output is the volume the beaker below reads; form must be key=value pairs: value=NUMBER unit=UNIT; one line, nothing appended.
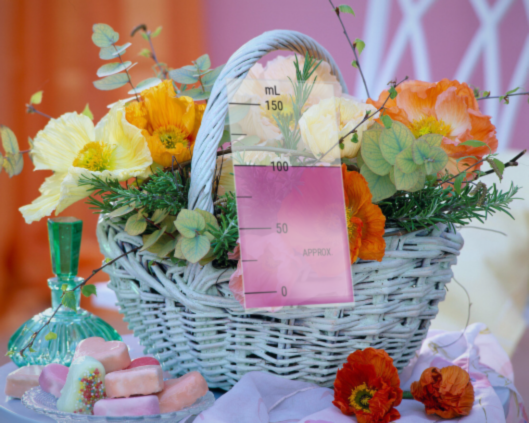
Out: value=100 unit=mL
